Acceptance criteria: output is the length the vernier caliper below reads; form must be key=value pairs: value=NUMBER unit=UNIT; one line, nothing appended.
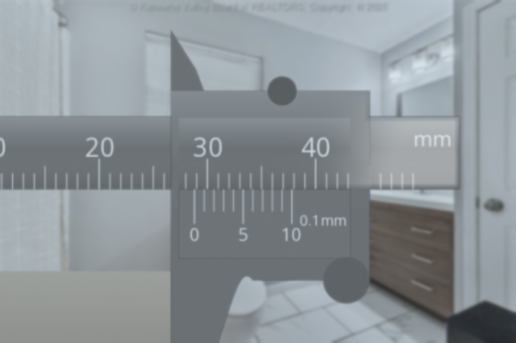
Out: value=28.8 unit=mm
